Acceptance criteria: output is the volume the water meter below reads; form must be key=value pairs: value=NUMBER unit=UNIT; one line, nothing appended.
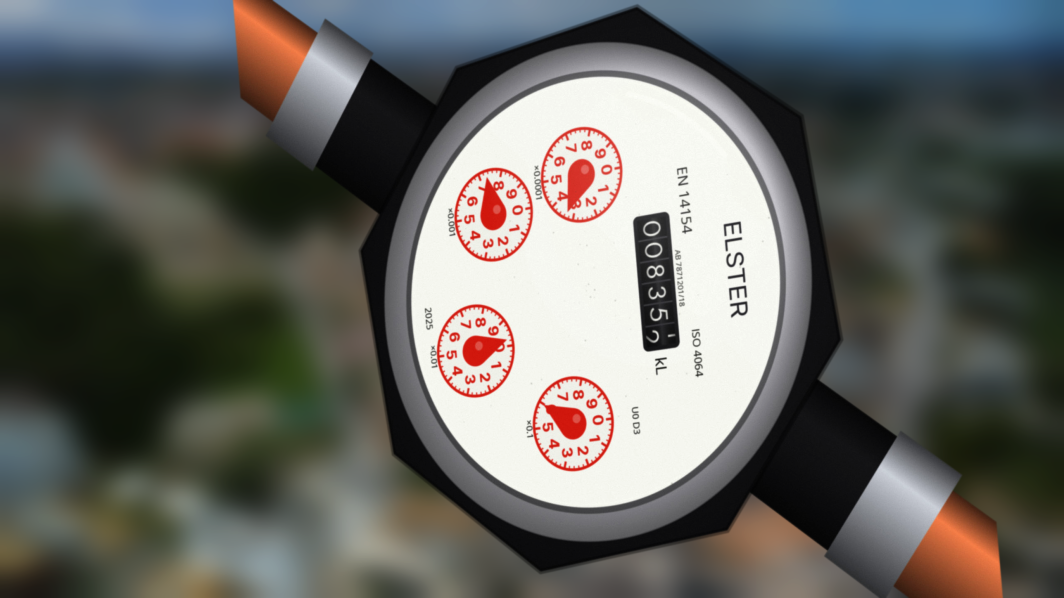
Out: value=8351.5973 unit=kL
